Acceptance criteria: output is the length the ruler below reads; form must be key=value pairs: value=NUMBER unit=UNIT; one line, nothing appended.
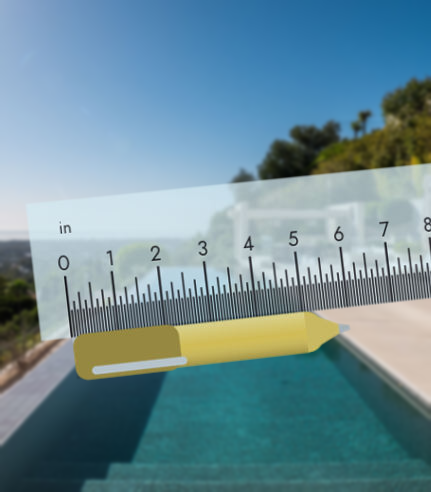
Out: value=6 unit=in
